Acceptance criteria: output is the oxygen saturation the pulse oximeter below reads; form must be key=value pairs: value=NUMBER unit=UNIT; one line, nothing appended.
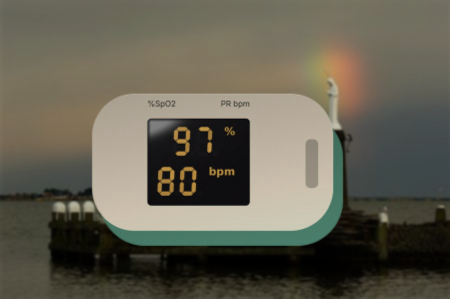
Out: value=97 unit=%
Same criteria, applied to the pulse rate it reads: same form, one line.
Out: value=80 unit=bpm
